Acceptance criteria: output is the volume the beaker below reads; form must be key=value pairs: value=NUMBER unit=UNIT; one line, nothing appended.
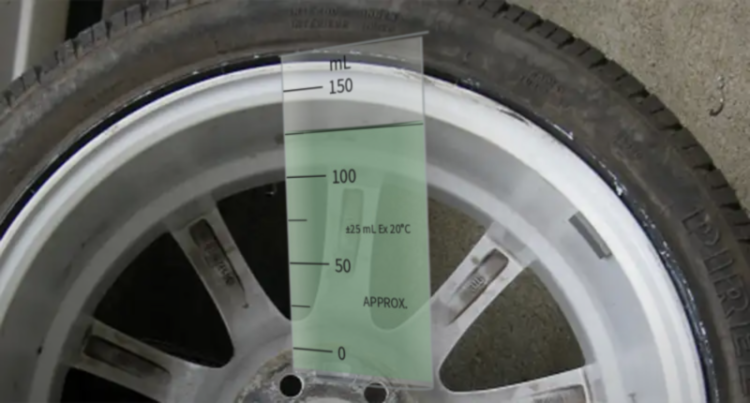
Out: value=125 unit=mL
